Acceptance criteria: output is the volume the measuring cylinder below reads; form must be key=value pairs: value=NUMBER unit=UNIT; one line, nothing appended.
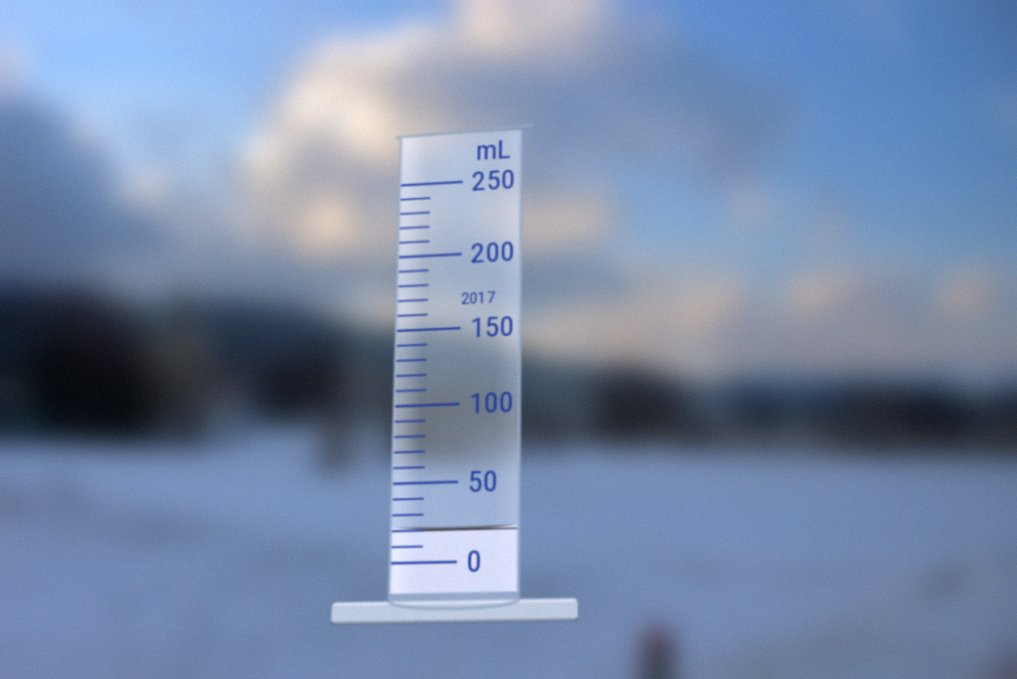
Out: value=20 unit=mL
